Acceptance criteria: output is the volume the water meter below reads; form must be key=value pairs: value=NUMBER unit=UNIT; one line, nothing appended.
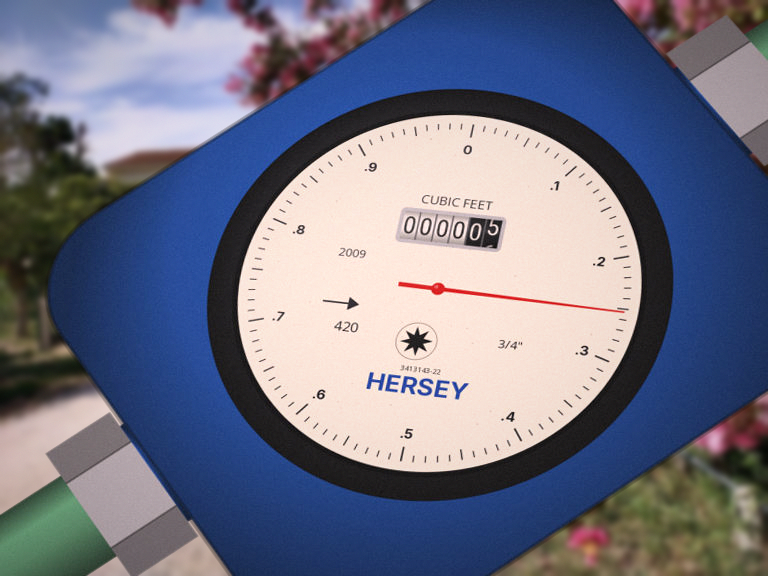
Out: value=5.25 unit=ft³
